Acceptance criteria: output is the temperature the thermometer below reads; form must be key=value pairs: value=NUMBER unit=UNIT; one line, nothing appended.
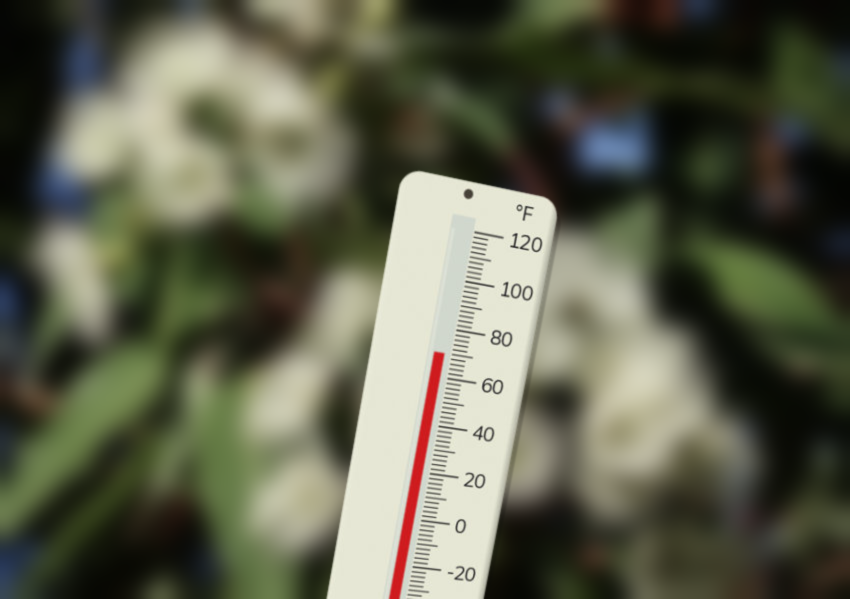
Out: value=70 unit=°F
